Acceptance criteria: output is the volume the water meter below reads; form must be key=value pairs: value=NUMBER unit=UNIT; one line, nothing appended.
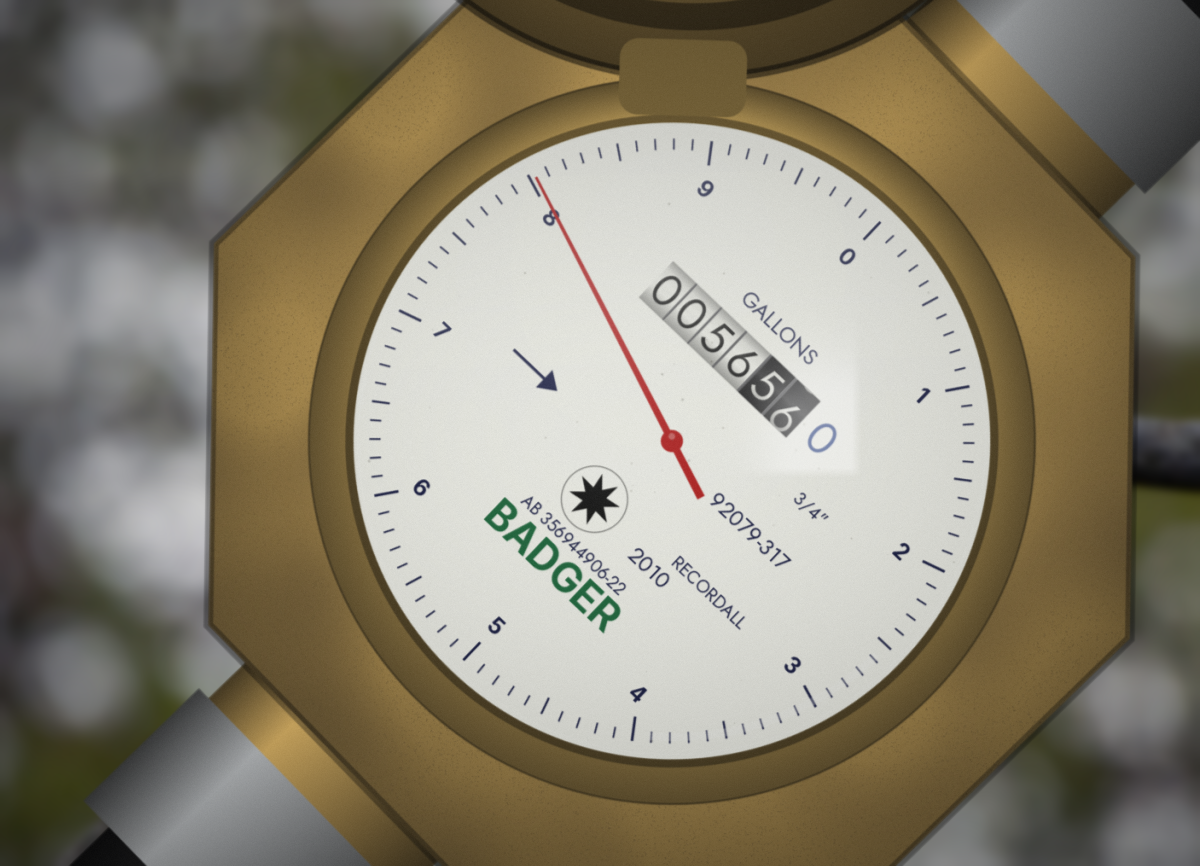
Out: value=56558.0 unit=gal
